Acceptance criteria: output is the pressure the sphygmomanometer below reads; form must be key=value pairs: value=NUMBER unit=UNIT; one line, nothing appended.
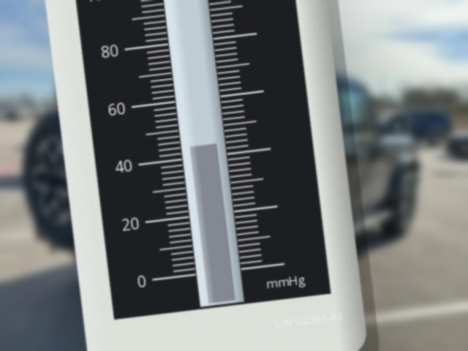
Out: value=44 unit=mmHg
